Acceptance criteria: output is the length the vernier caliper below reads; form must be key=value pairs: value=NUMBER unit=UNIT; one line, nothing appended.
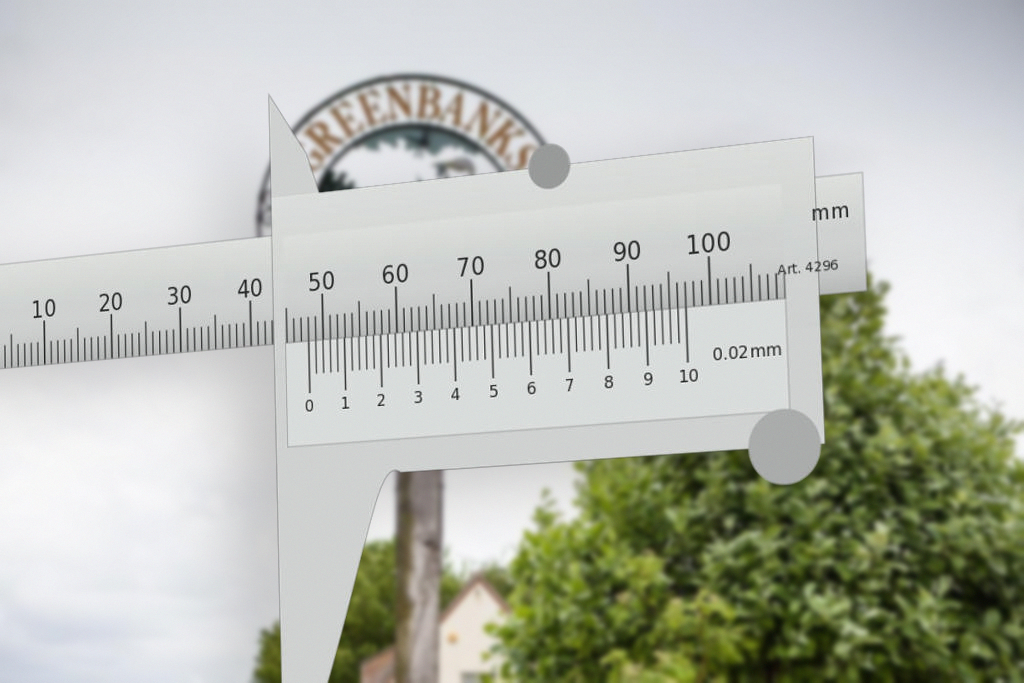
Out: value=48.0 unit=mm
